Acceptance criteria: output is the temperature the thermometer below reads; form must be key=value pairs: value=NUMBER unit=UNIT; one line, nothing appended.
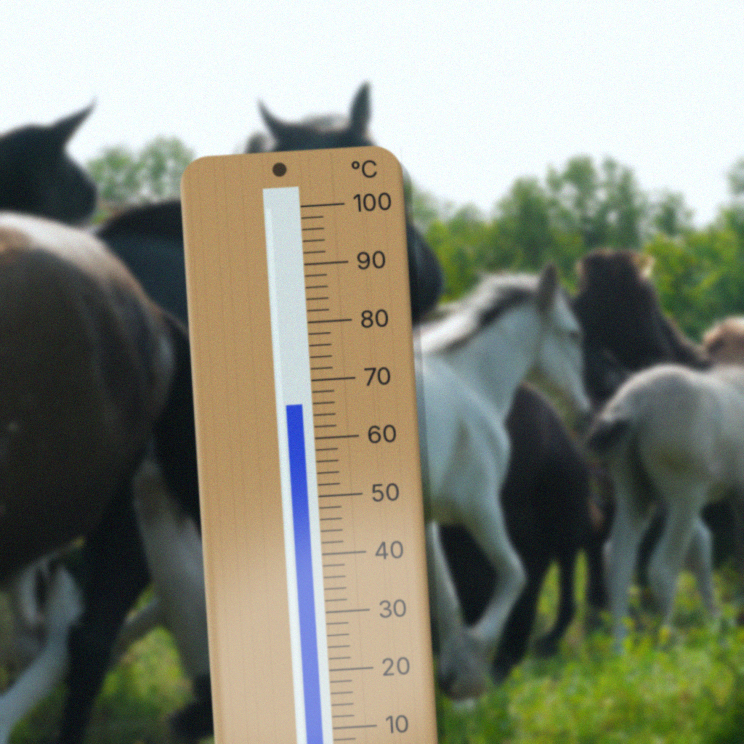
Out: value=66 unit=°C
